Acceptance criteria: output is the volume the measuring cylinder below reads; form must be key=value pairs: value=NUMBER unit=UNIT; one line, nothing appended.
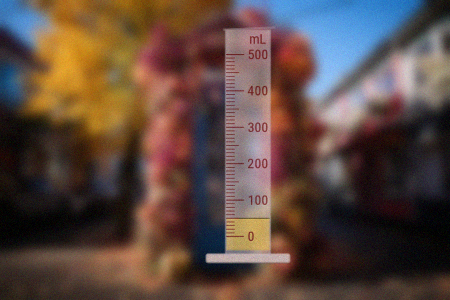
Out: value=50 unit=mL
